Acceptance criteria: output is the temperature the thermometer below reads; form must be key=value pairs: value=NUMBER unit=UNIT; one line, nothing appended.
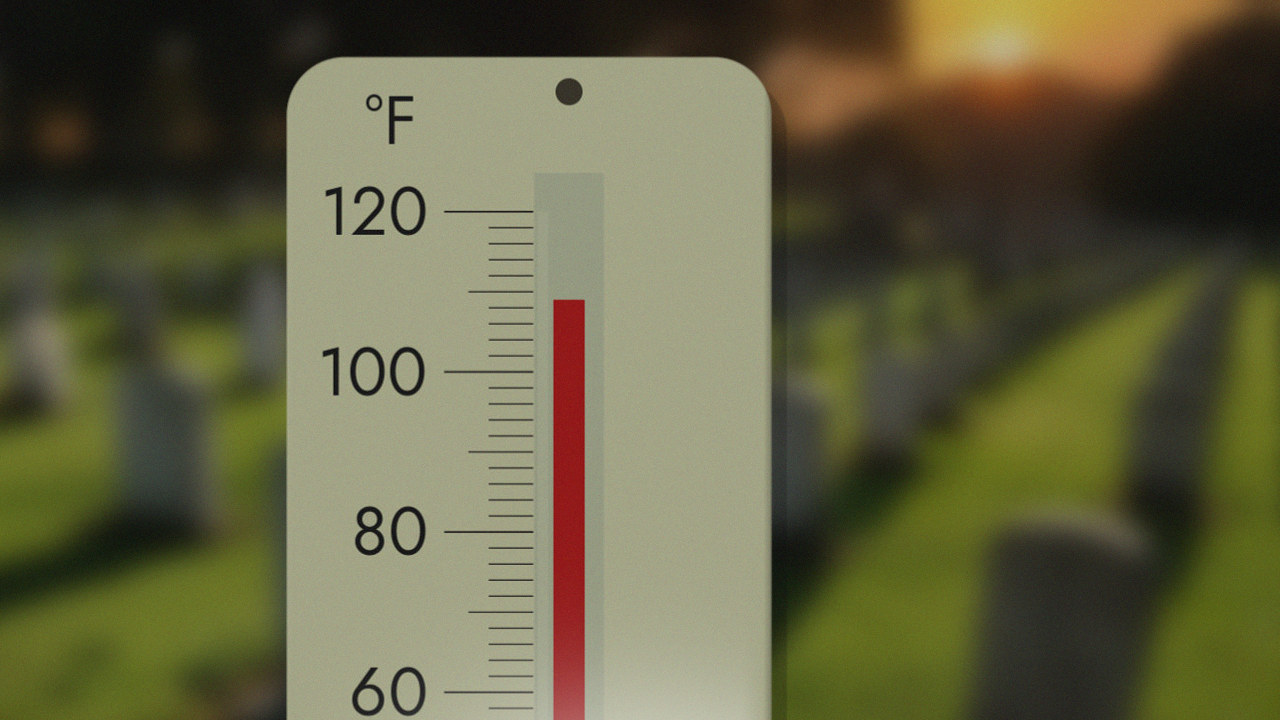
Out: value=109 unit=°F
